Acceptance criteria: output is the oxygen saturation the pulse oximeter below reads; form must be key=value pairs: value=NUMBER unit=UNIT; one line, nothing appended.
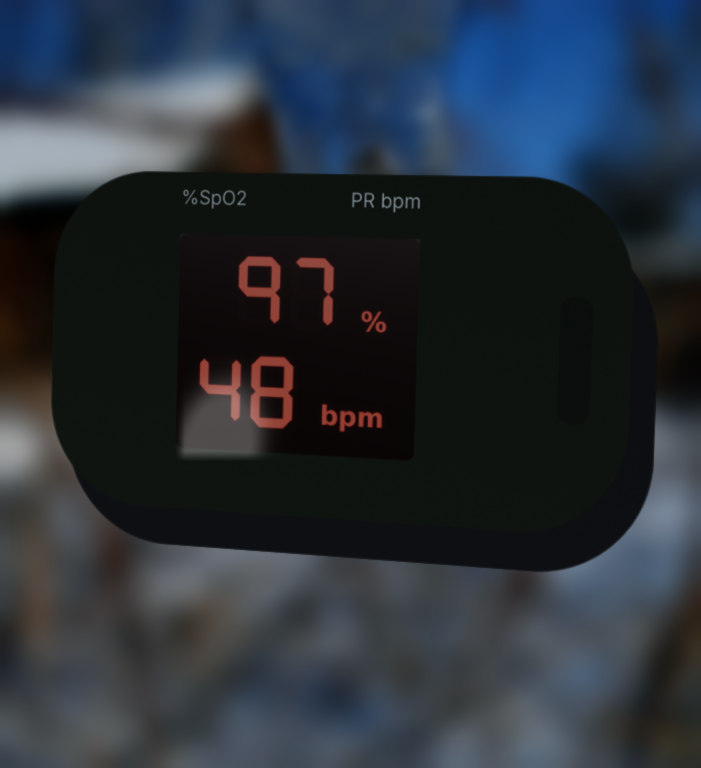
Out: value=97 unit=%
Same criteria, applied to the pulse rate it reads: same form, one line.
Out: value=48 unit=bpm
